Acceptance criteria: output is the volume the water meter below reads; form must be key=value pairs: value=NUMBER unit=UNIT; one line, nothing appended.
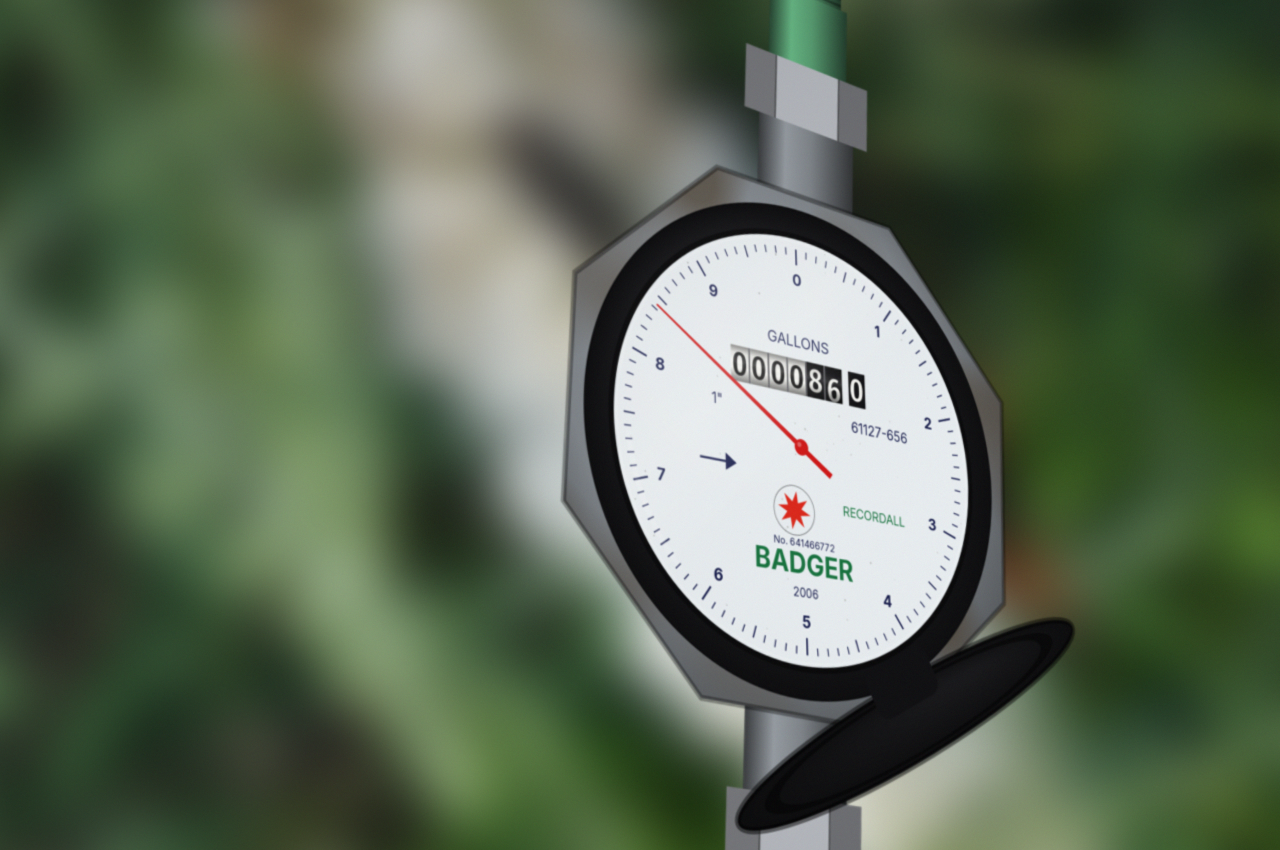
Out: value=858.4 unit=gal
